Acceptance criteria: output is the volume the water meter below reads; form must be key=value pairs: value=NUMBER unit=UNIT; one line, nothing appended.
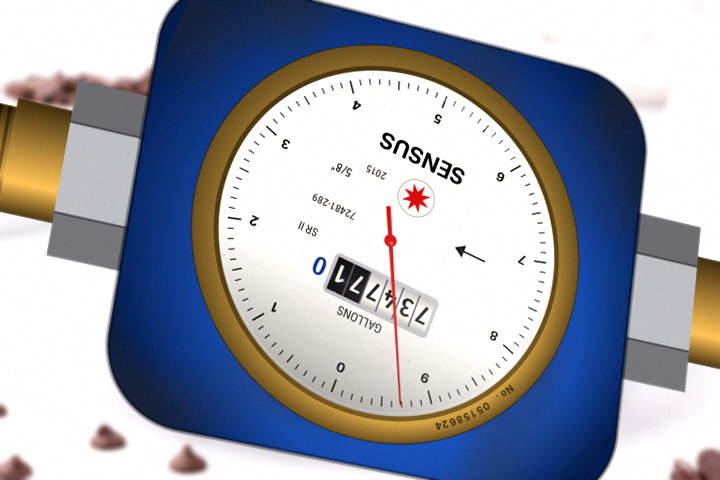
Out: value=7347709.3 unit=gal
